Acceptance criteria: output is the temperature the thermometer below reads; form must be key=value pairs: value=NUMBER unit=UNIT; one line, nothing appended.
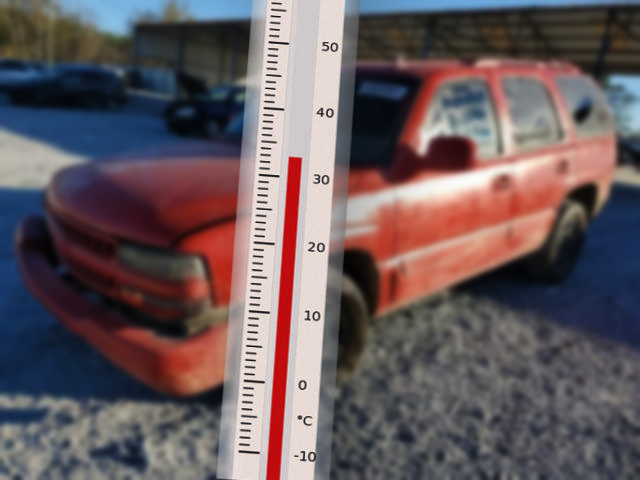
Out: value=33 unit=°C
